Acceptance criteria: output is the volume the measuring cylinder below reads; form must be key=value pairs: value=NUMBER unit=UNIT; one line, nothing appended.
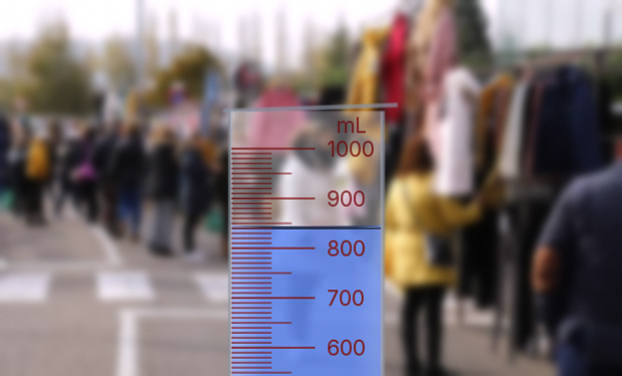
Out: value=840 unit=mL
